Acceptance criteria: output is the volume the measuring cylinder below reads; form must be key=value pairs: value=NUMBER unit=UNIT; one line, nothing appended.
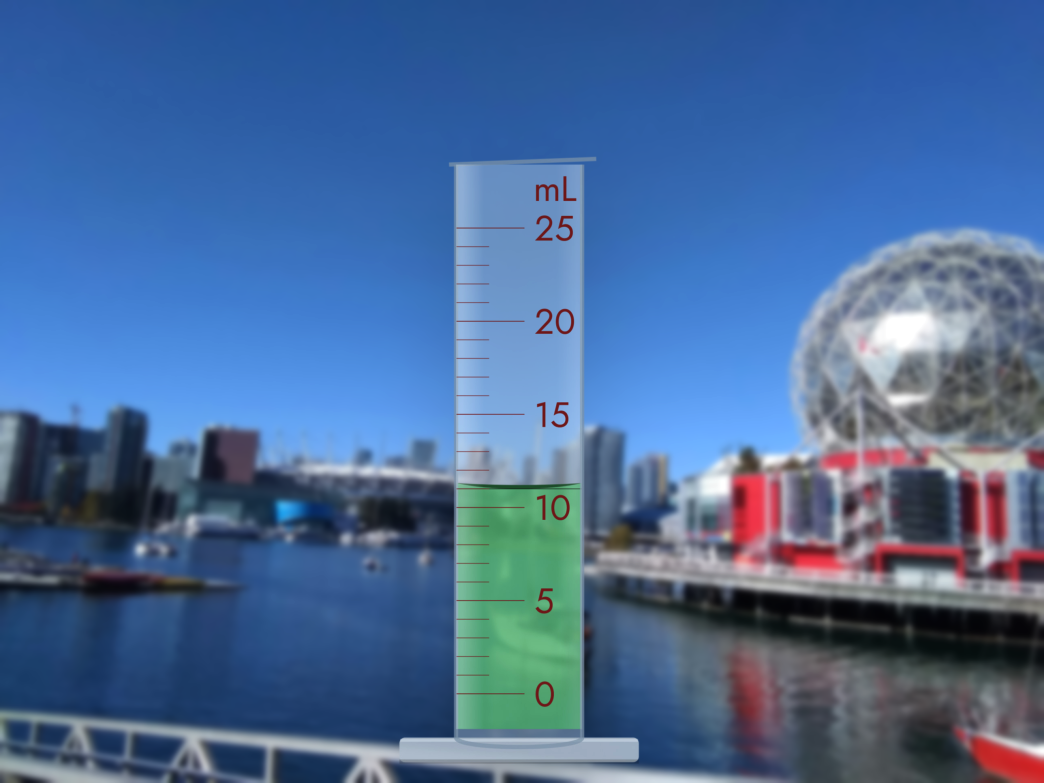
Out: value=11 unit=mL
